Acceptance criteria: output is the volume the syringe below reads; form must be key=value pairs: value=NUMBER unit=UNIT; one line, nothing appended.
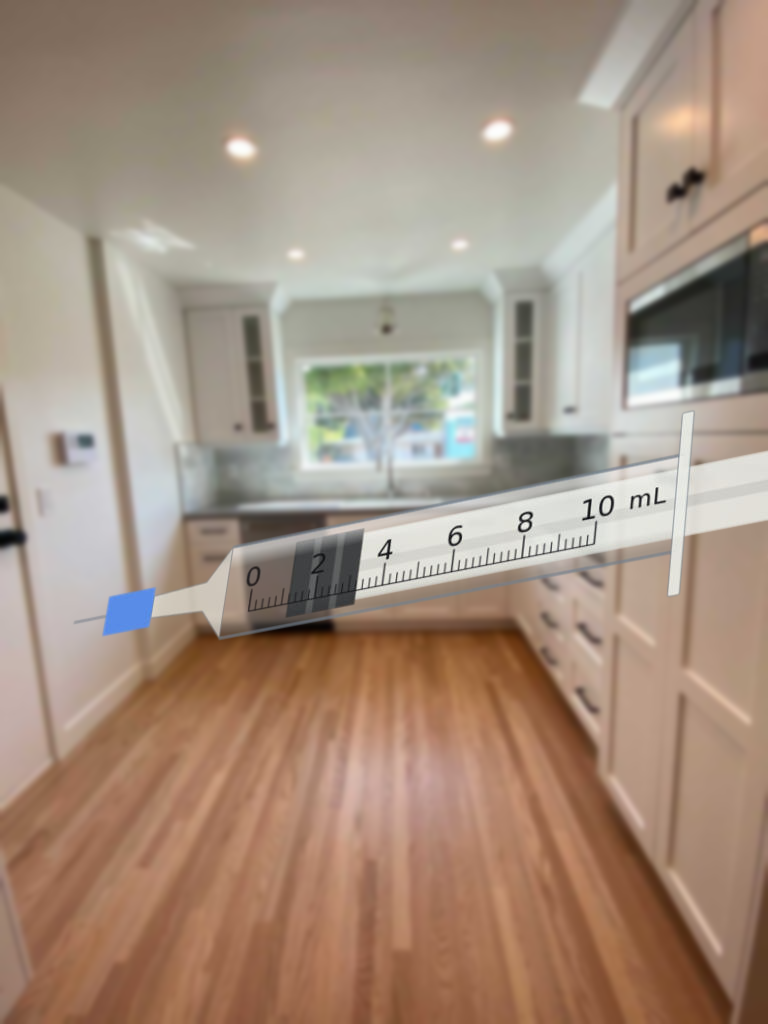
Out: value=1.2 unit=mL
